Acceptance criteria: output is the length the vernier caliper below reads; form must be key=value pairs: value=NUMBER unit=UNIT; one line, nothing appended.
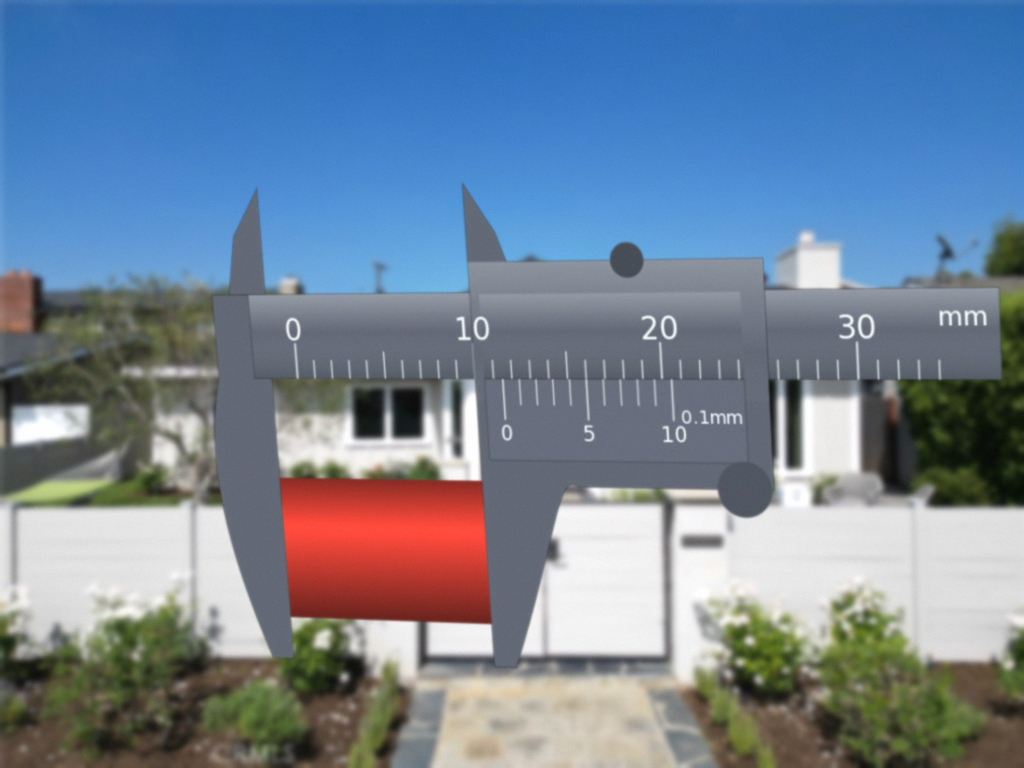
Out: value=11.5 unit=mm
